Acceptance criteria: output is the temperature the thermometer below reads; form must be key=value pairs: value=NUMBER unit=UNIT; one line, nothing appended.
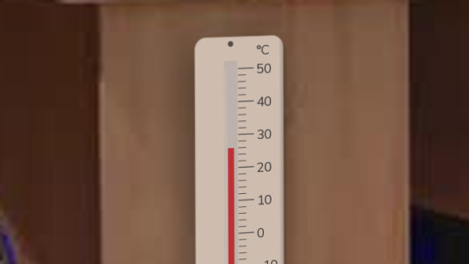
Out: value=26 unit=°C
